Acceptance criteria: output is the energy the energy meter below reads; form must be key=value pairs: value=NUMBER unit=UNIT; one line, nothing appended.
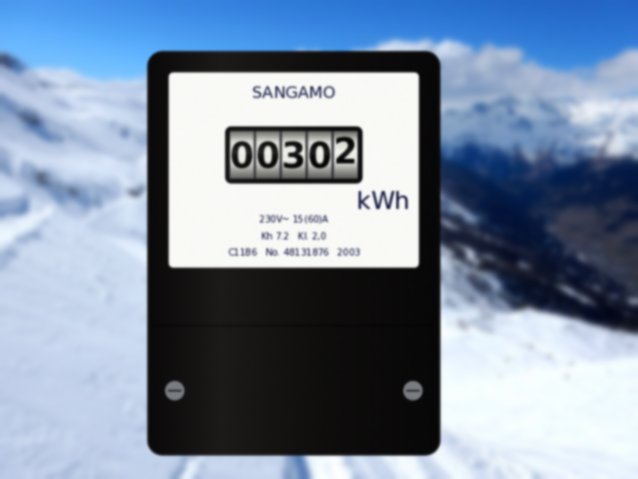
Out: value=302 unit=kWh
